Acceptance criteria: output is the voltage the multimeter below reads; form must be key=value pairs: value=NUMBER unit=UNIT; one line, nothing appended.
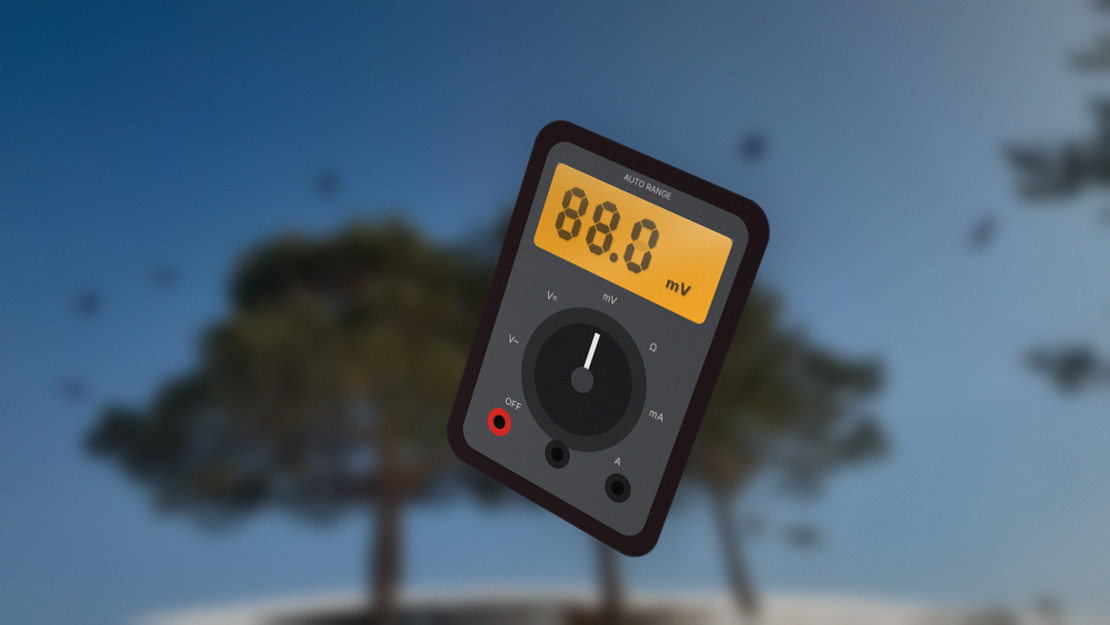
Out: value=88.0 unit=mV
